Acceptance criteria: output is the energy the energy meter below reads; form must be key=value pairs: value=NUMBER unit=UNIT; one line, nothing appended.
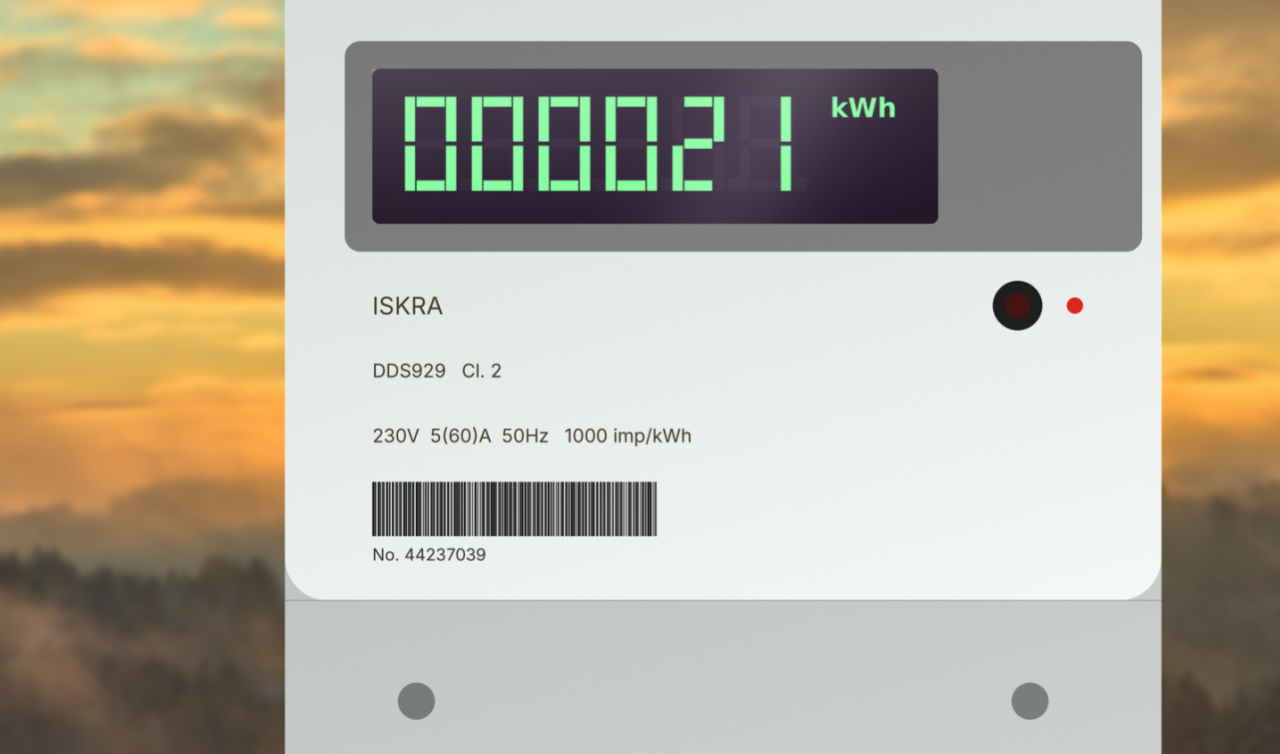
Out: value=21 unit=kWh
